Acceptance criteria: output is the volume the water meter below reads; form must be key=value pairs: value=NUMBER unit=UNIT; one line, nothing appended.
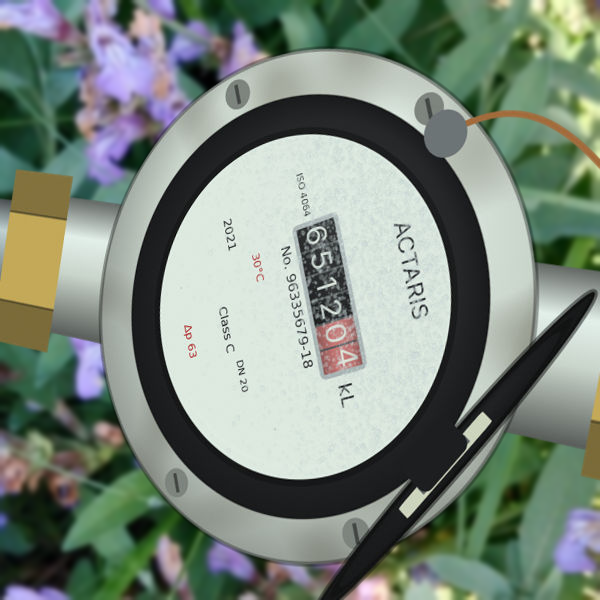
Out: value=6512.04 unit=kL
